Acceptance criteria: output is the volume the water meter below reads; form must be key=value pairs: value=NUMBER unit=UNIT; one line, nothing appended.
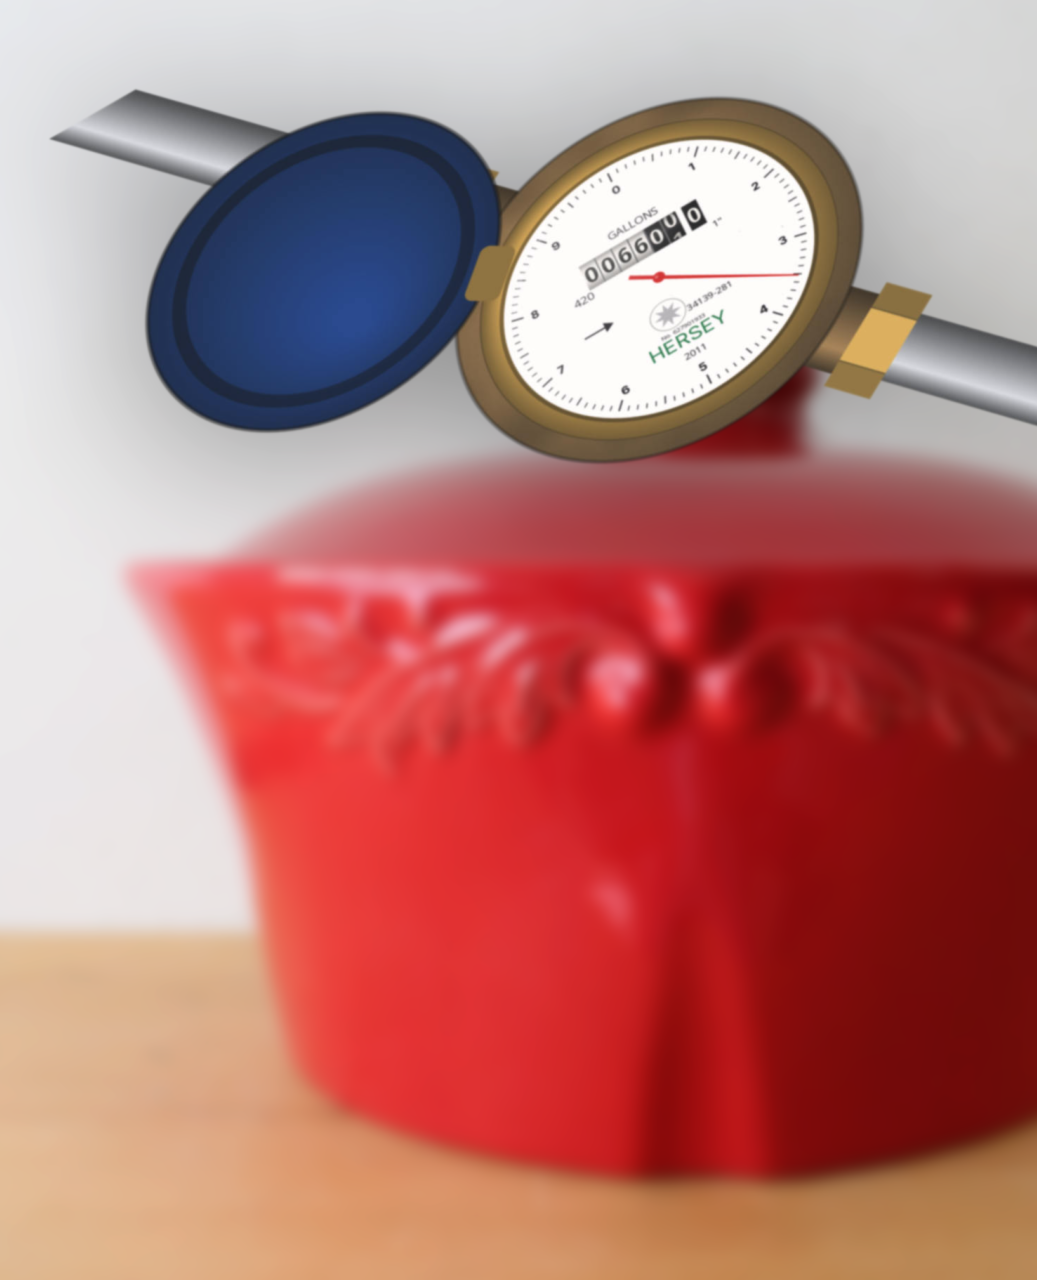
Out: value=66003.5 unit=gal
